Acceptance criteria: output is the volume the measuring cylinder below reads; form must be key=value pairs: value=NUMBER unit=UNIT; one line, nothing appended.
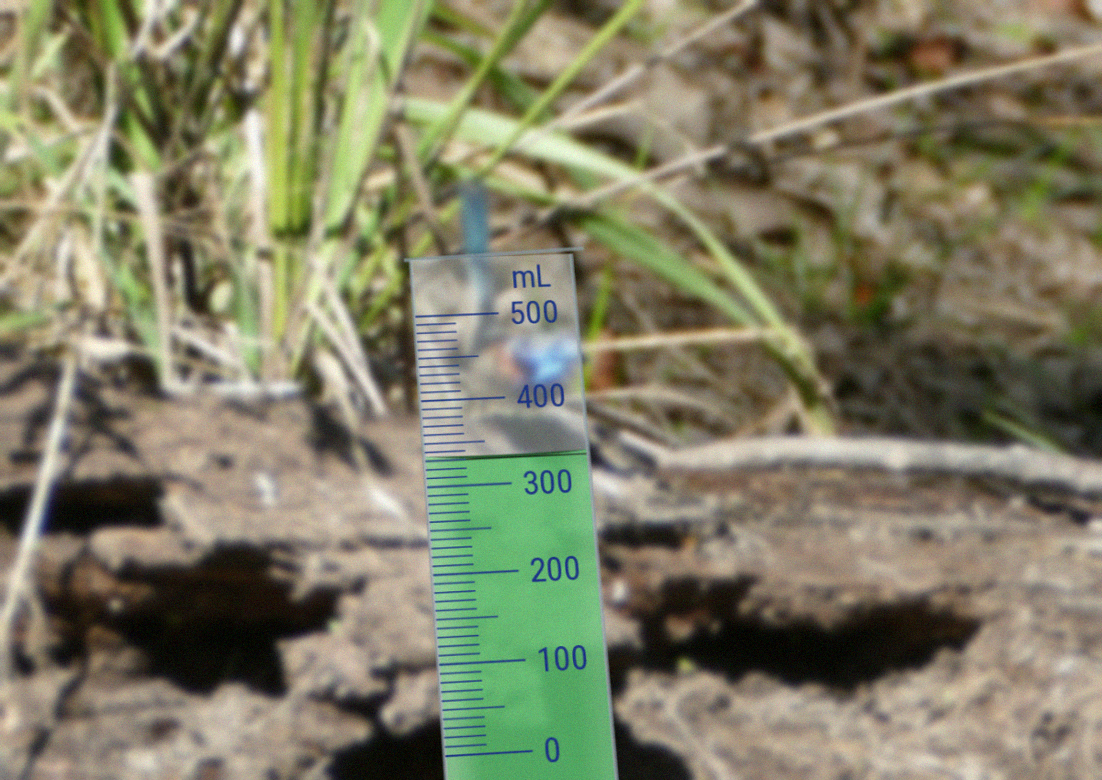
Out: value=330 unit=mL
